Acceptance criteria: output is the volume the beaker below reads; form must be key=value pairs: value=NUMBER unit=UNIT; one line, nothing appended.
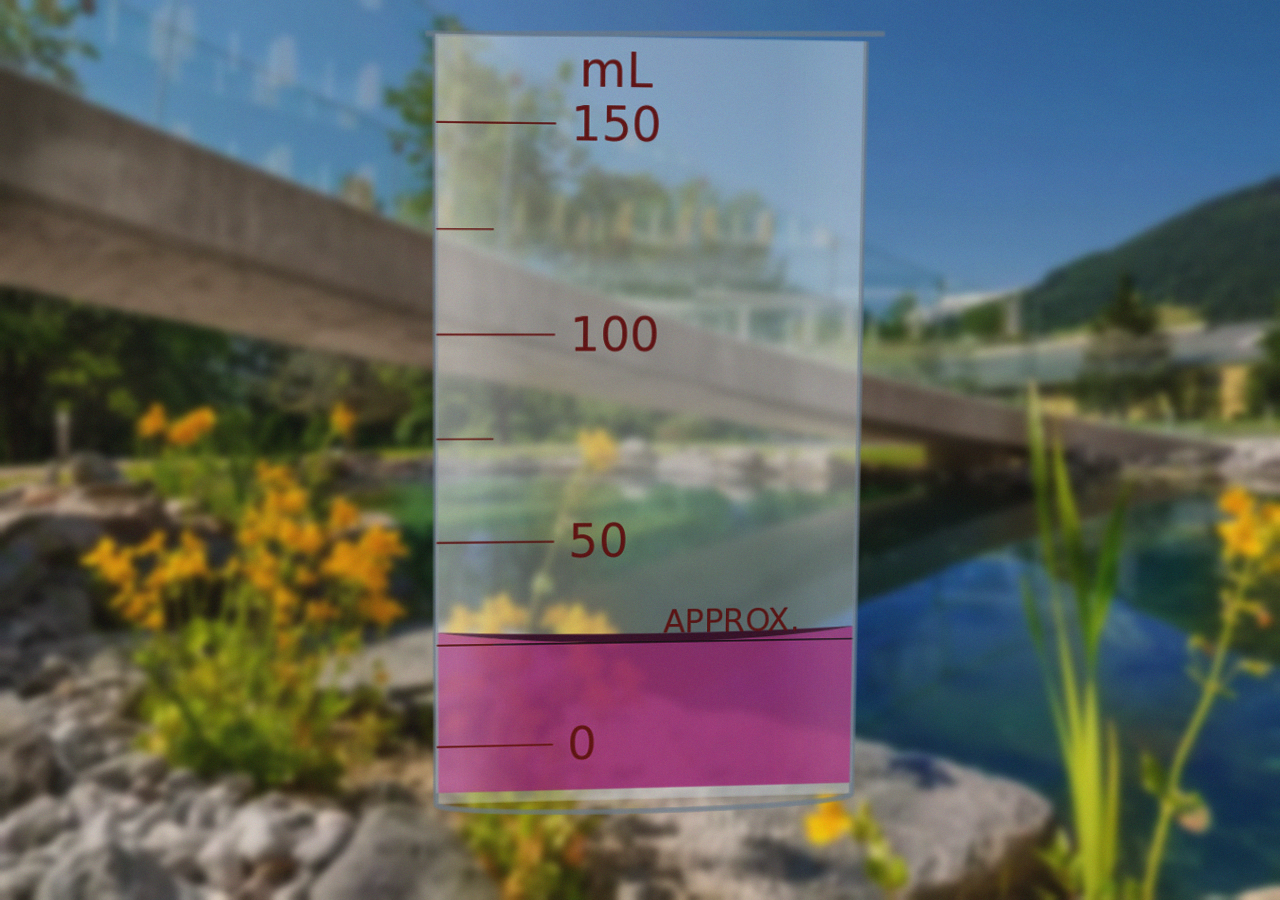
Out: value=25 unit=mL
